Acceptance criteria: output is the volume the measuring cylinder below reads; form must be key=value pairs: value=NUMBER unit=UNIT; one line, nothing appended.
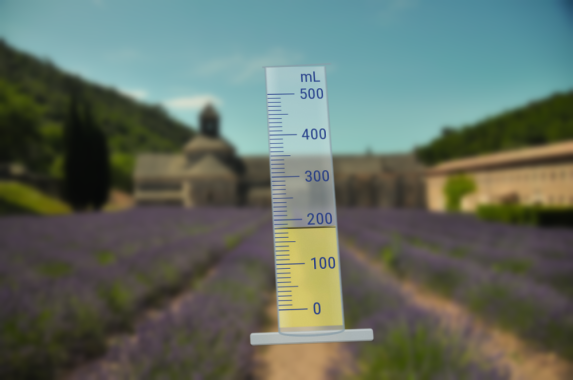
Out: value=180 unit=mL
